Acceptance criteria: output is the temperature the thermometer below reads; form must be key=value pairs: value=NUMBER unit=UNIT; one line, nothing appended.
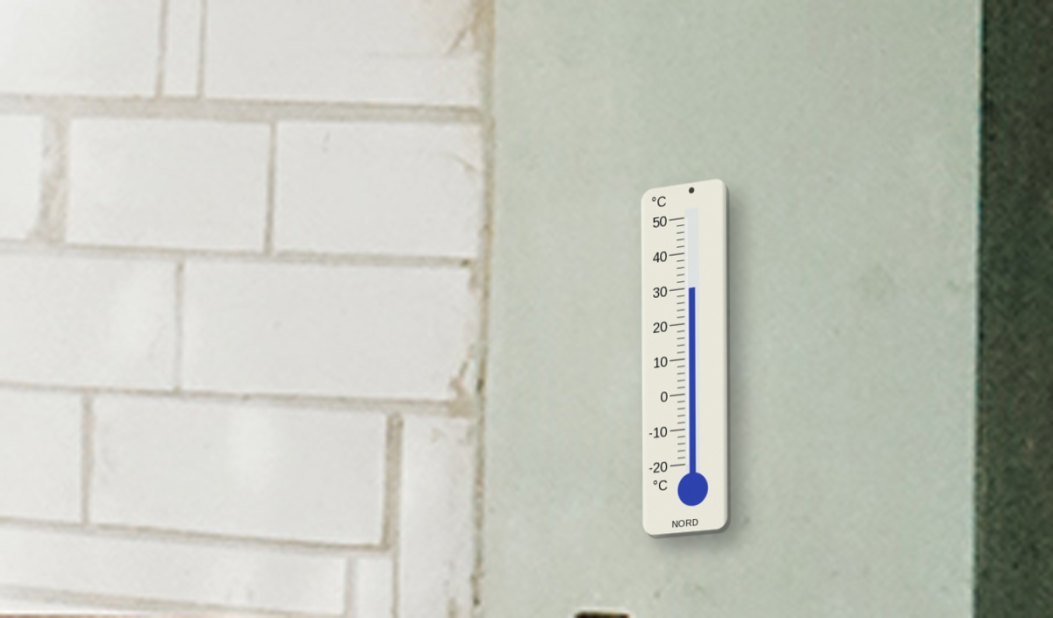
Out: value=30 unit=°C
